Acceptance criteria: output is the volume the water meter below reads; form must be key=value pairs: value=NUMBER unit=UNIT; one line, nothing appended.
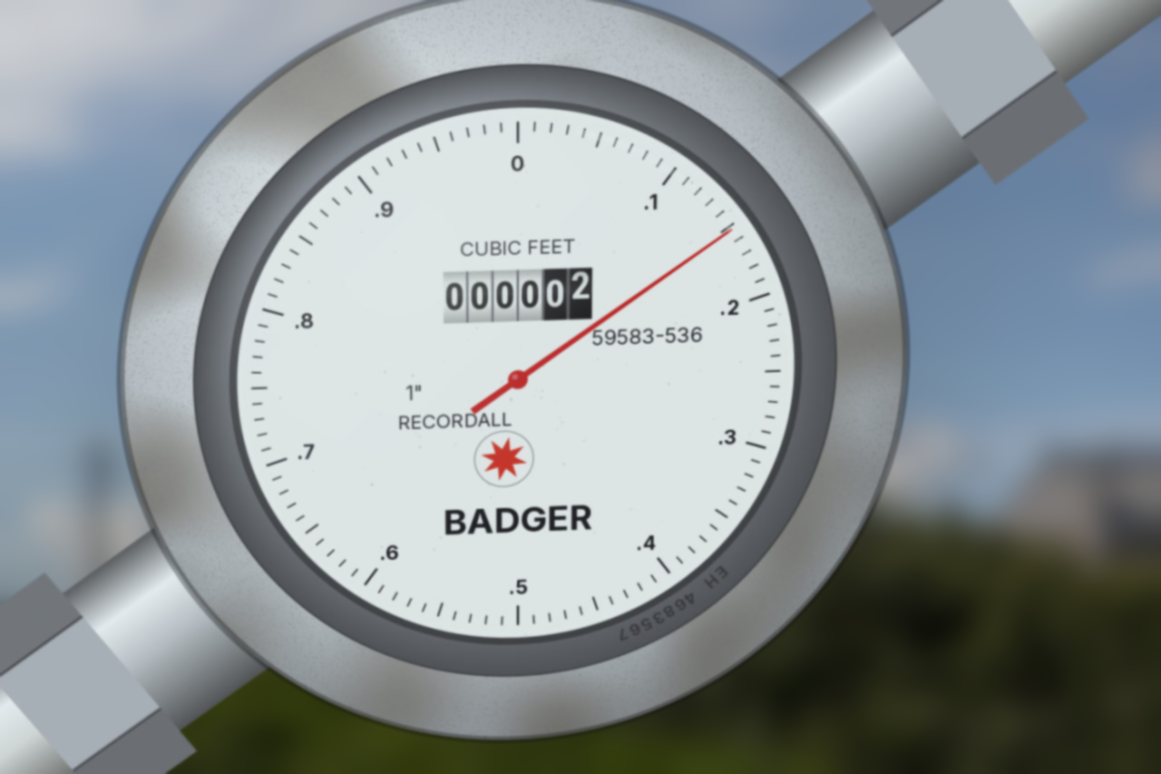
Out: value=2.15 unit=ft³
